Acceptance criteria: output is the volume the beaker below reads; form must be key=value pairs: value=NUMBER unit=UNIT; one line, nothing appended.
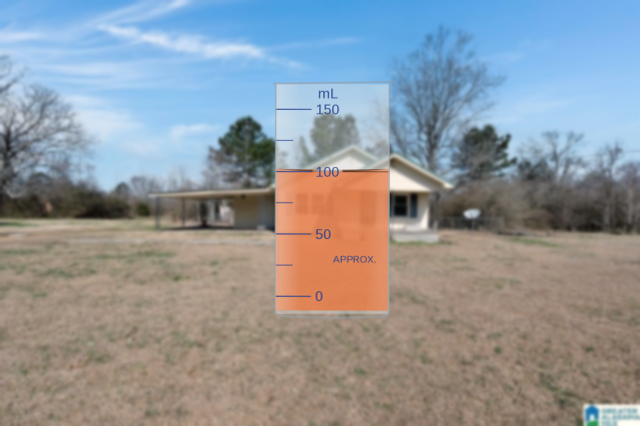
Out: value=100 unit=mL
